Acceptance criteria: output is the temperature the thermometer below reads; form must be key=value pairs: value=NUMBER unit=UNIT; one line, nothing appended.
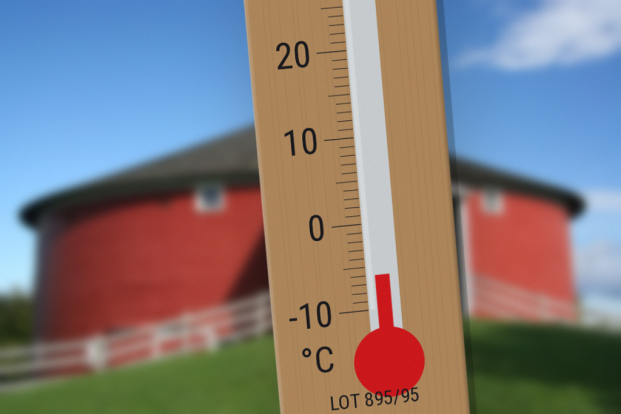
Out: value=-6 unit=°C
